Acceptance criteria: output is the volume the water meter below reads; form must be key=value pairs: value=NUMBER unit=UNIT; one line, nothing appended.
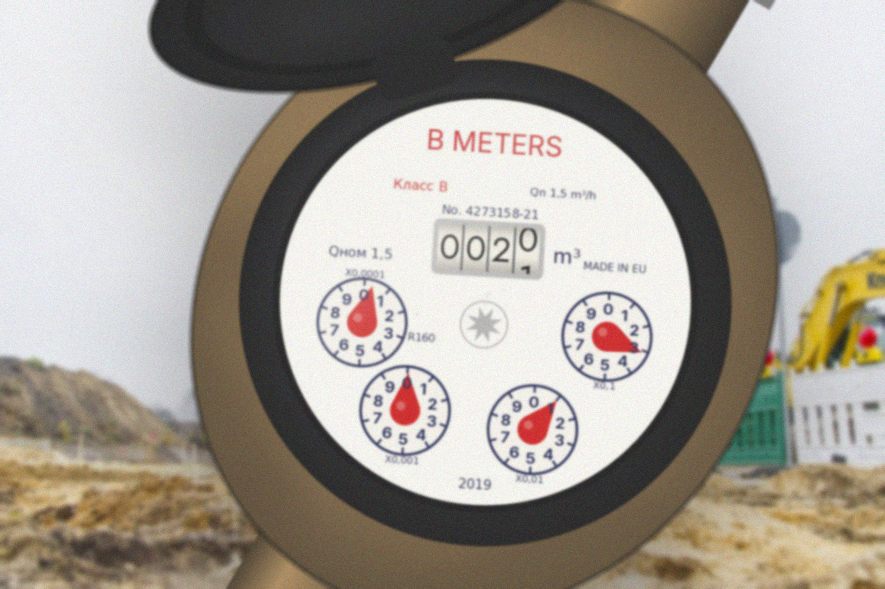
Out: value=20.3100 unit=m³
